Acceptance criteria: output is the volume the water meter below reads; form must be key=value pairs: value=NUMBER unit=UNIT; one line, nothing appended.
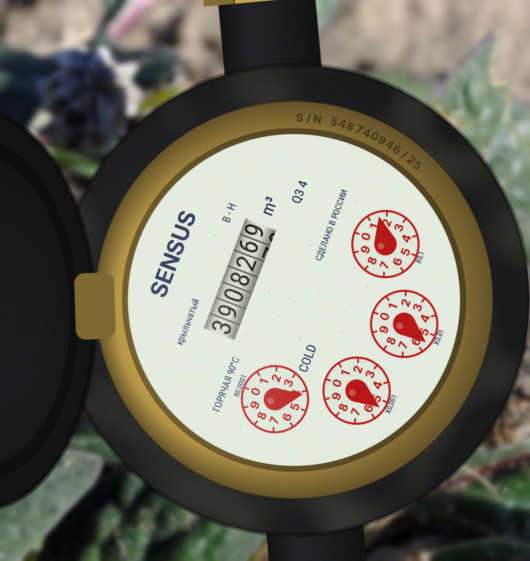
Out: value=3908269.1554 unit=m³
